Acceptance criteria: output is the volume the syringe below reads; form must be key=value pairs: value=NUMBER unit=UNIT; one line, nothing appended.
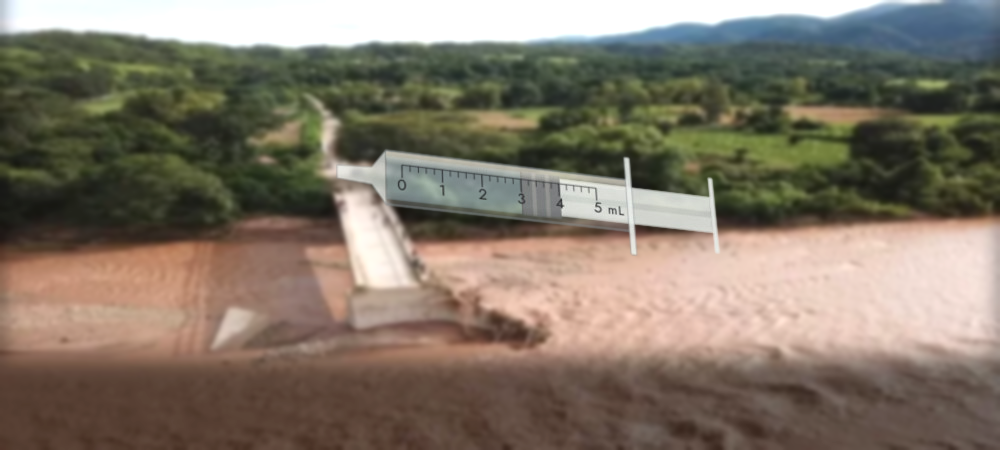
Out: value=3 unit=mL
